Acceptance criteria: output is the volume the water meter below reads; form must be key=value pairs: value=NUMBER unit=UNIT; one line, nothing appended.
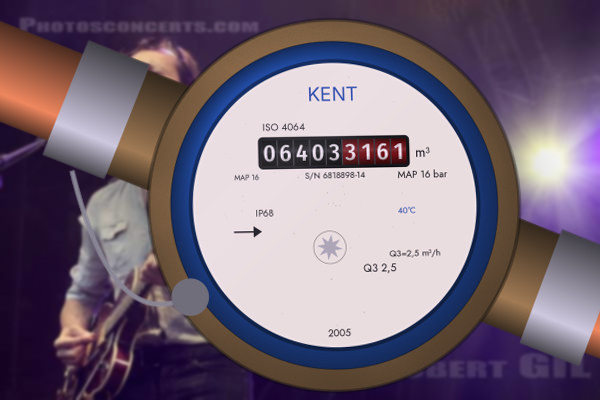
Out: value=6403.3161 unit=m³
